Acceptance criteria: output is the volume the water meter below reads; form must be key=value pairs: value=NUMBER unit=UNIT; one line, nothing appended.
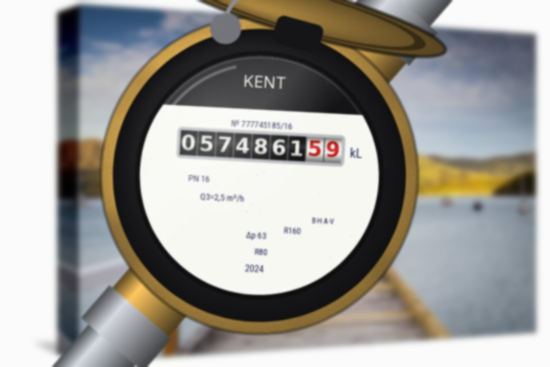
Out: value=574861.59 unit=kL
